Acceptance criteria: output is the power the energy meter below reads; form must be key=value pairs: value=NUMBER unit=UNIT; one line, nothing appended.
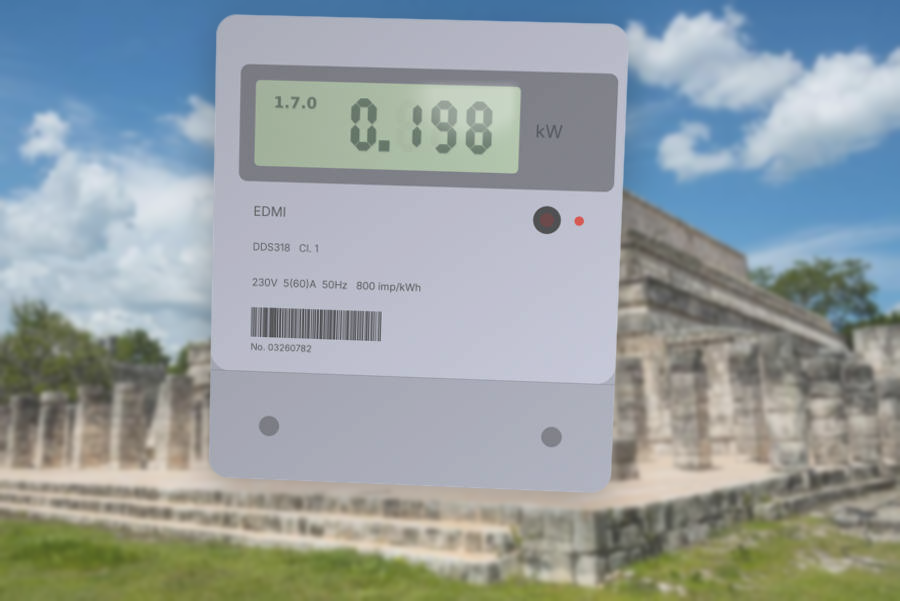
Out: value=0.198 unit=kW
